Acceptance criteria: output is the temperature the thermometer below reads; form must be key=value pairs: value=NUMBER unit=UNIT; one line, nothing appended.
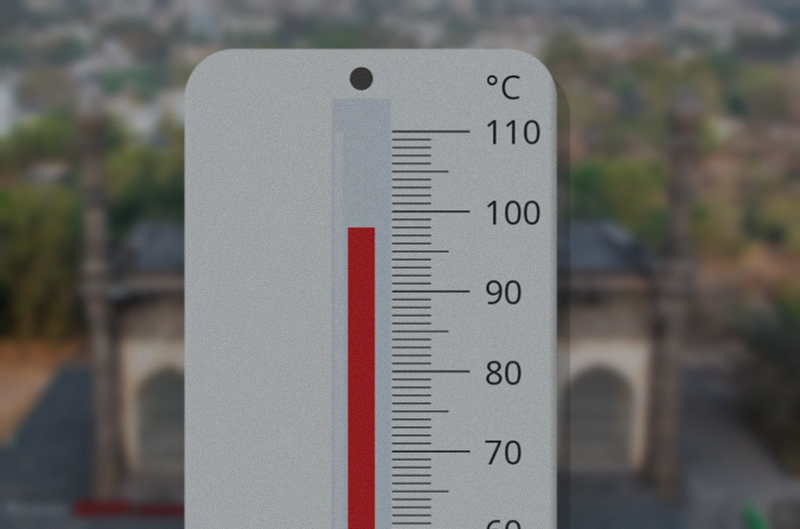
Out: value=98 unit=°C
